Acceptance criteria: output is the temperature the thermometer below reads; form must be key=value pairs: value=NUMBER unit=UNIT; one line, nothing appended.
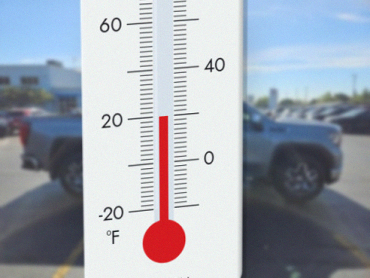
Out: value=20 unit=°F
